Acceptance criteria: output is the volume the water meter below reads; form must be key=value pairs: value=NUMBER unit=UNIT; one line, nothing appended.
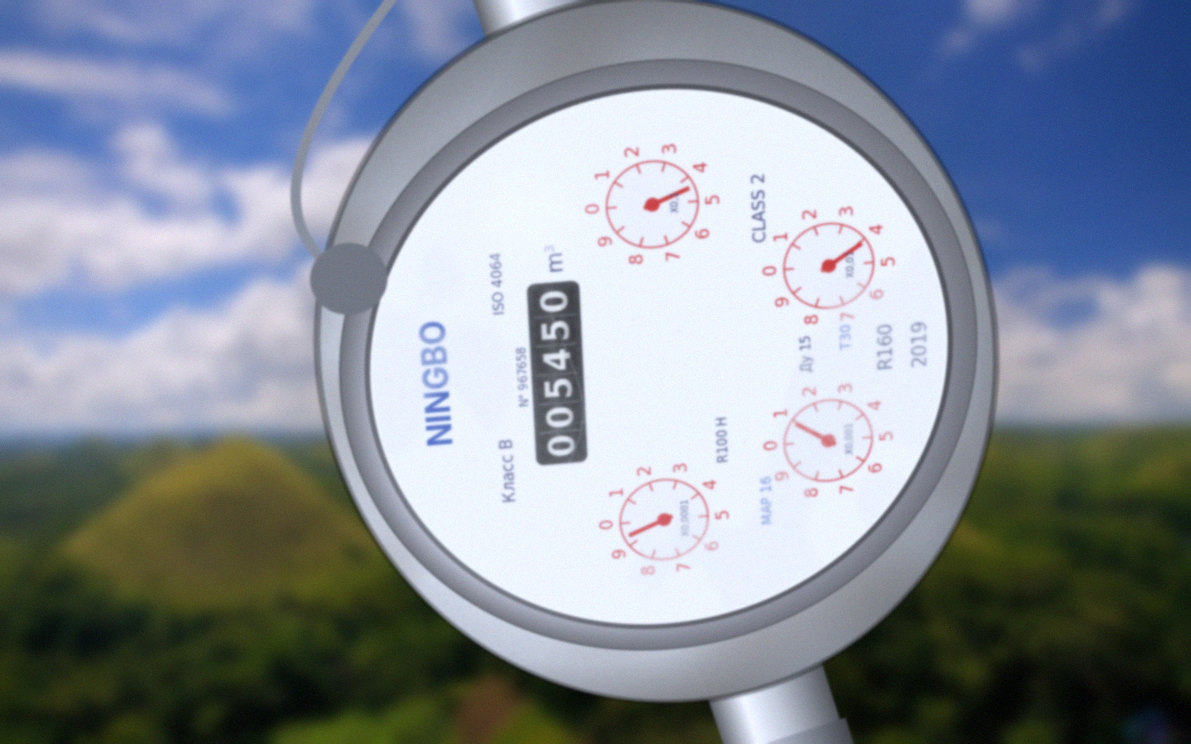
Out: value=5450.4409 unit=m³
